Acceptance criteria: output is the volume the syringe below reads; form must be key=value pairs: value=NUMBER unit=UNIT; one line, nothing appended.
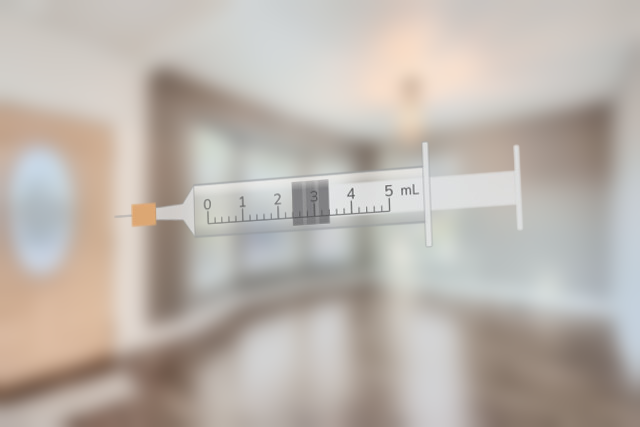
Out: value=2.4 unit=mL
